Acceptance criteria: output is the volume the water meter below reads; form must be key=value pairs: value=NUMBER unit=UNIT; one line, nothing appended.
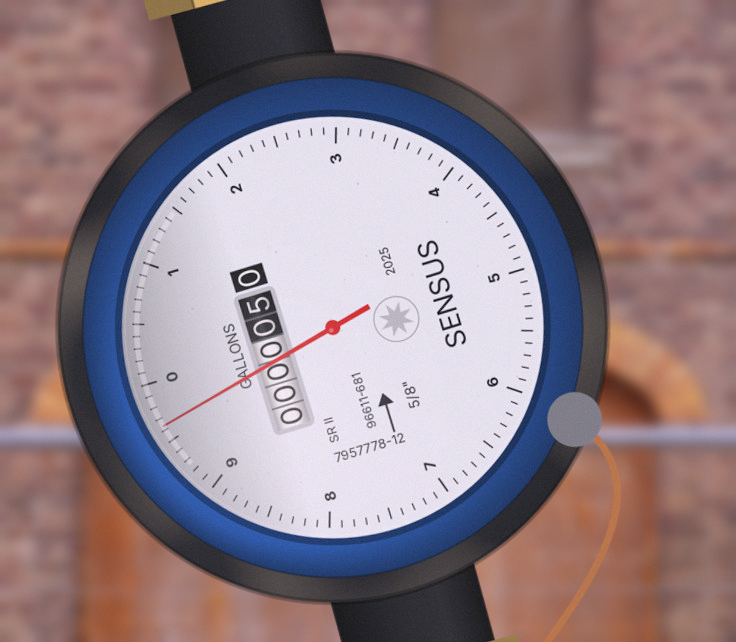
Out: value=49.6 unit=gal
